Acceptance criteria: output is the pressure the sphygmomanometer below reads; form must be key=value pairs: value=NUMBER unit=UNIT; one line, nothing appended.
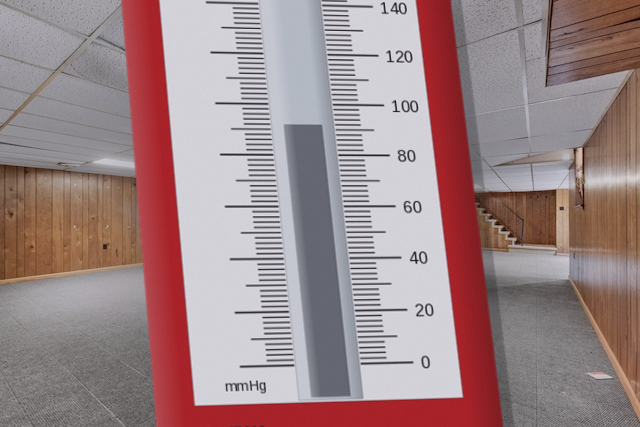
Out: value=92 unit=mmHg
